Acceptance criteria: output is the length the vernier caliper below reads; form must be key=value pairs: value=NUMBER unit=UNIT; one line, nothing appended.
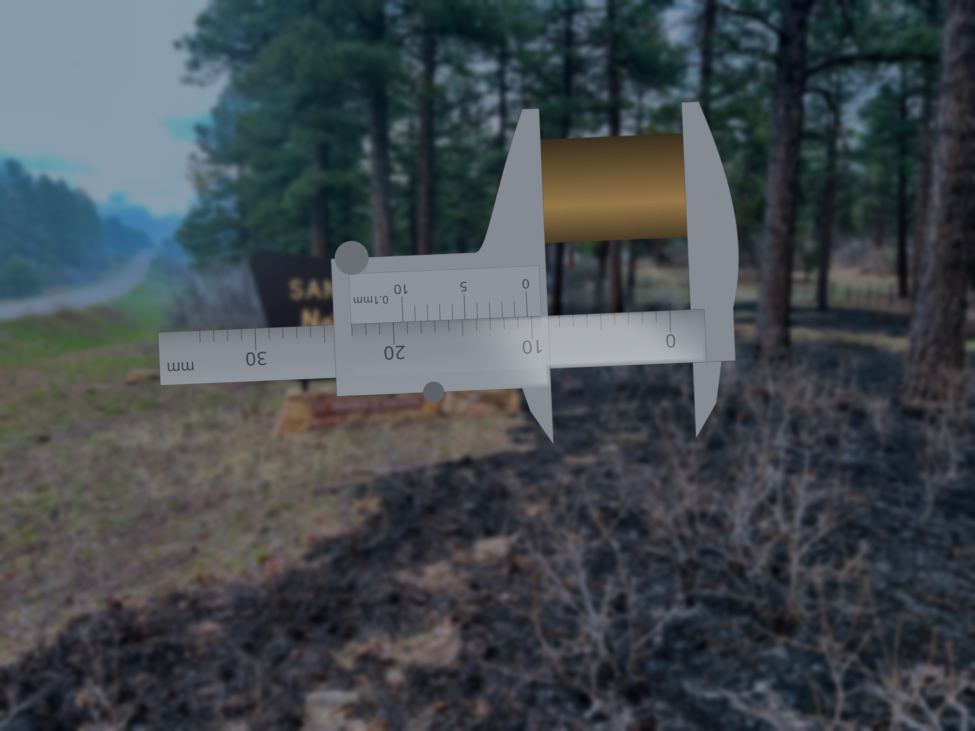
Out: value=10.3 unit=mm
